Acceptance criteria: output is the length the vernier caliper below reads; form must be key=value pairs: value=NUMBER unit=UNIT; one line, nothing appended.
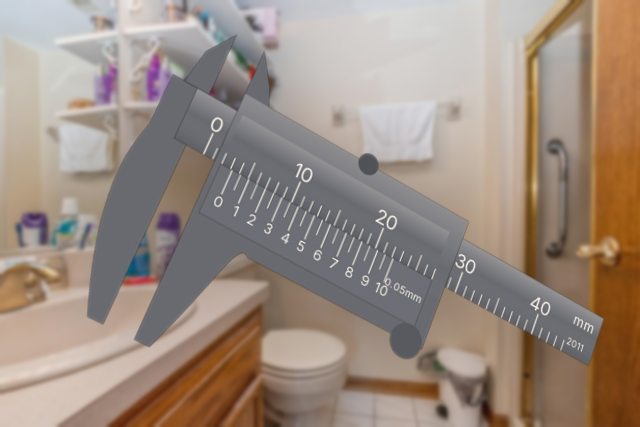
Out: value=3.2 unit=mm
